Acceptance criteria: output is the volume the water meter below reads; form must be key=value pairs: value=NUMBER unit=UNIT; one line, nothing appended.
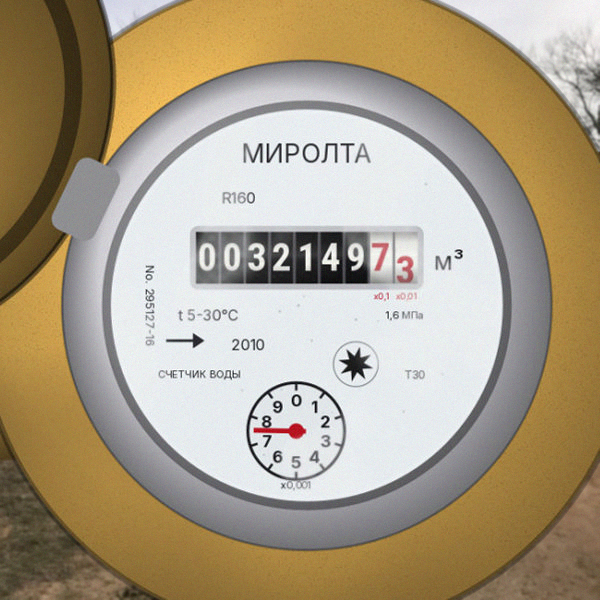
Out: value=32149.727 unit=m³
